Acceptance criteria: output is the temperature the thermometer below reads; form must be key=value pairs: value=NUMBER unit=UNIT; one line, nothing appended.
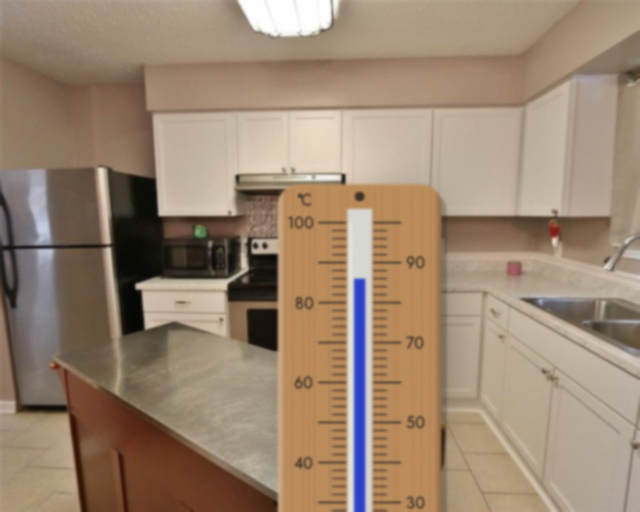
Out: value=86 unit=°C
